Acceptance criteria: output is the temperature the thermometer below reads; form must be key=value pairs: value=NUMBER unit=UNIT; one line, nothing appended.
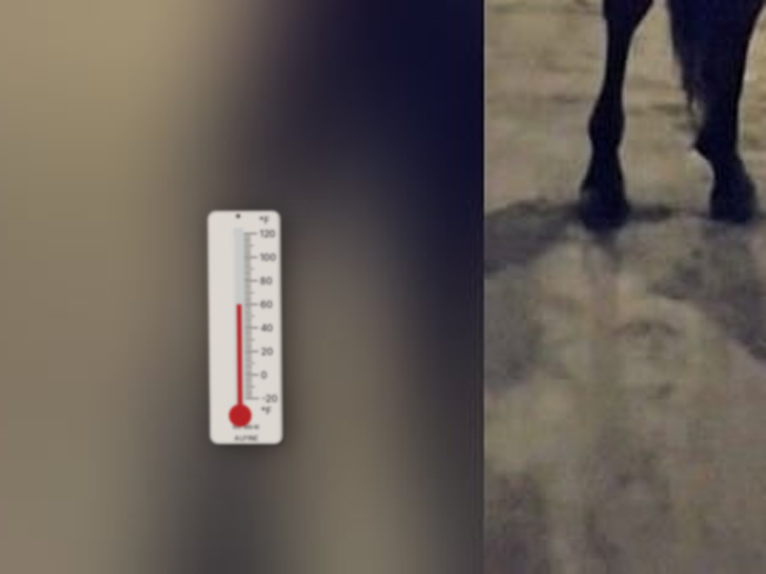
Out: value=60 unit=°F
